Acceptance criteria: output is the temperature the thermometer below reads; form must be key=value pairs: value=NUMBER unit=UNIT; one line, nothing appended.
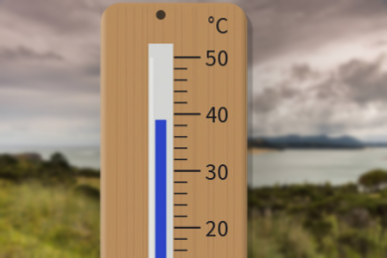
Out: value=39 unit=°C
